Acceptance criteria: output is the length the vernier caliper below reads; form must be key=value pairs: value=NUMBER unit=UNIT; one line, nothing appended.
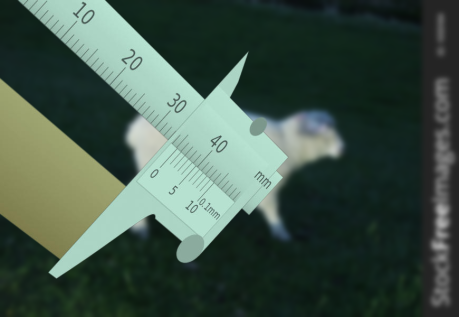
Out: value=35.2 unit=mm
